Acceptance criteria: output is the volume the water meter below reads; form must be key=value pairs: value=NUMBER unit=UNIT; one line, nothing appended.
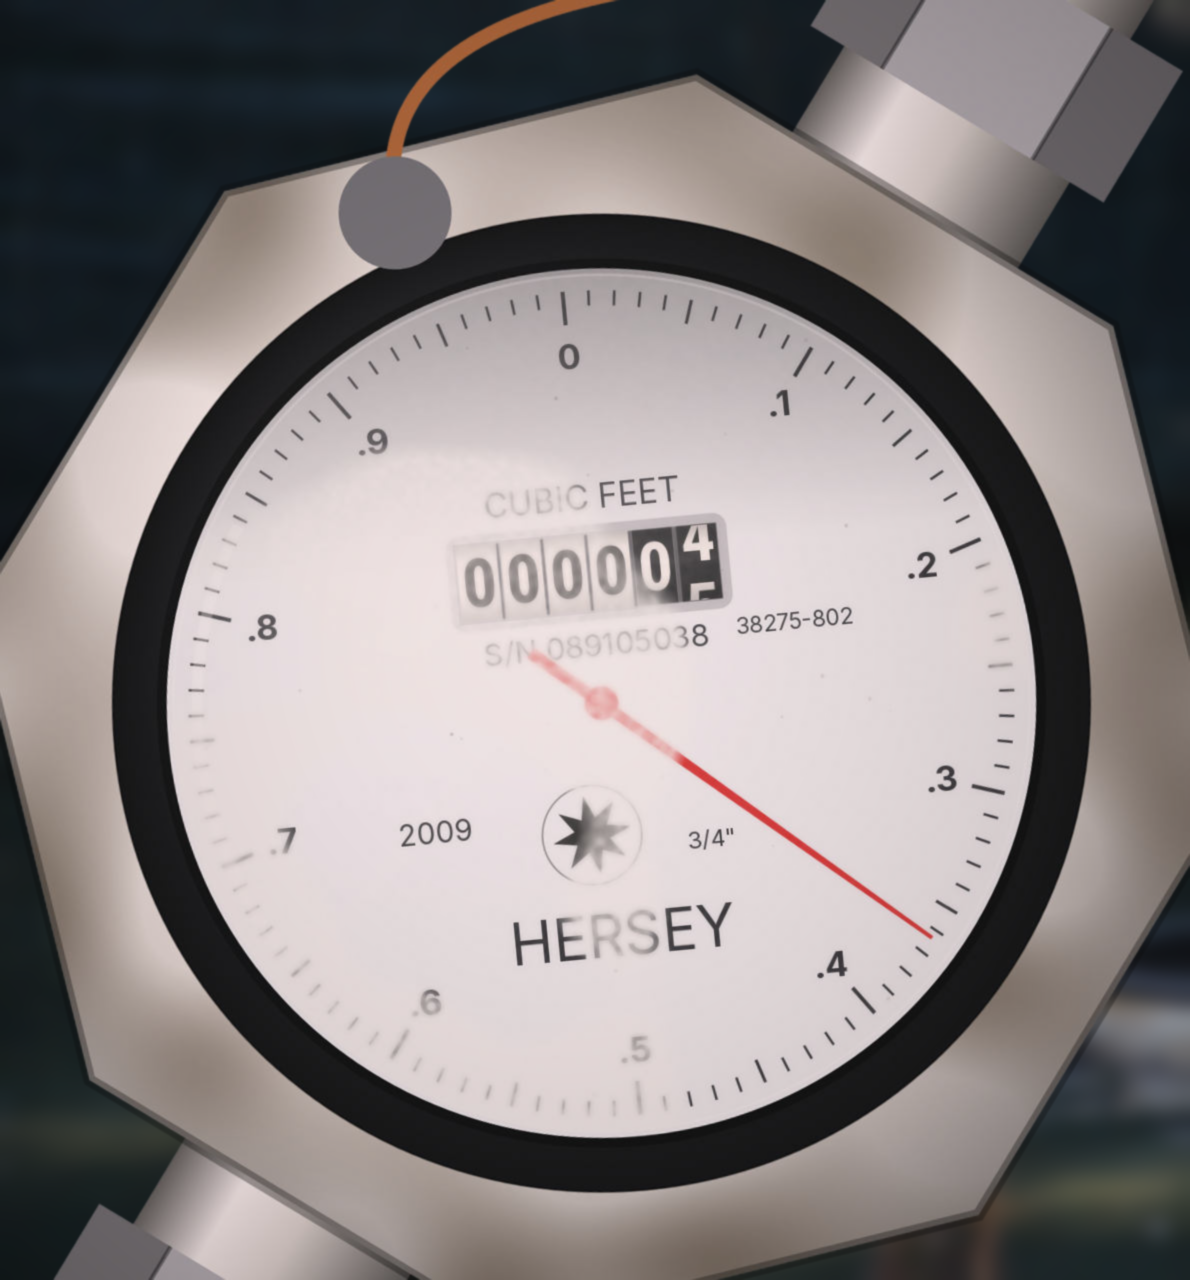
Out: value=4.36 unit=ft³
